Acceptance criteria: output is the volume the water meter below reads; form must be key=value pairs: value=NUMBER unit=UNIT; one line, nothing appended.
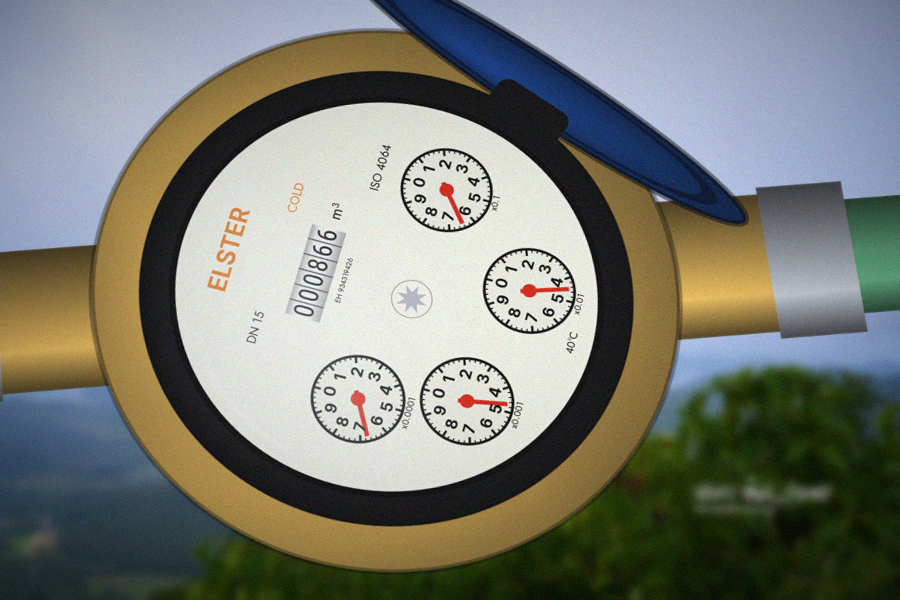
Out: value=866.6446 unit=m³
